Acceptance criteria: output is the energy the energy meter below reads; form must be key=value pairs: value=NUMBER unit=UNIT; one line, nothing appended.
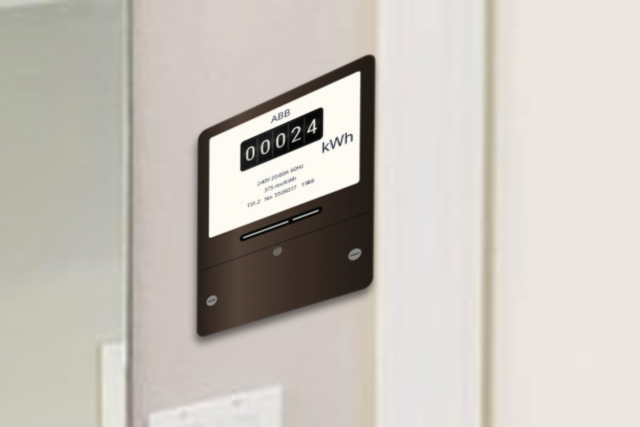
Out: value=24 unit=kWh
